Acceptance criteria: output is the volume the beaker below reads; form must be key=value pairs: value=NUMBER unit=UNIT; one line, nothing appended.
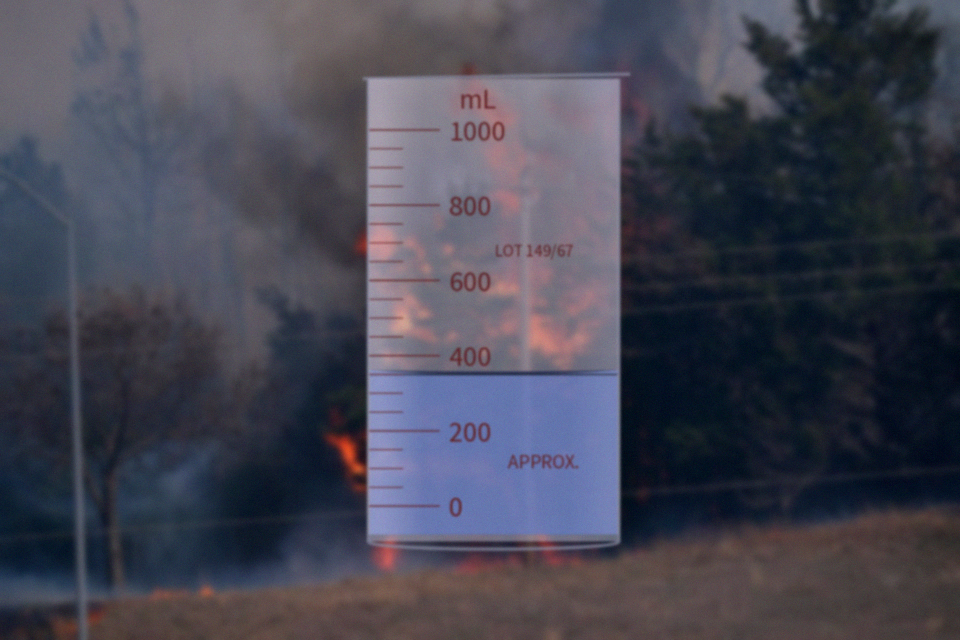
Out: value=350 unit=mL
